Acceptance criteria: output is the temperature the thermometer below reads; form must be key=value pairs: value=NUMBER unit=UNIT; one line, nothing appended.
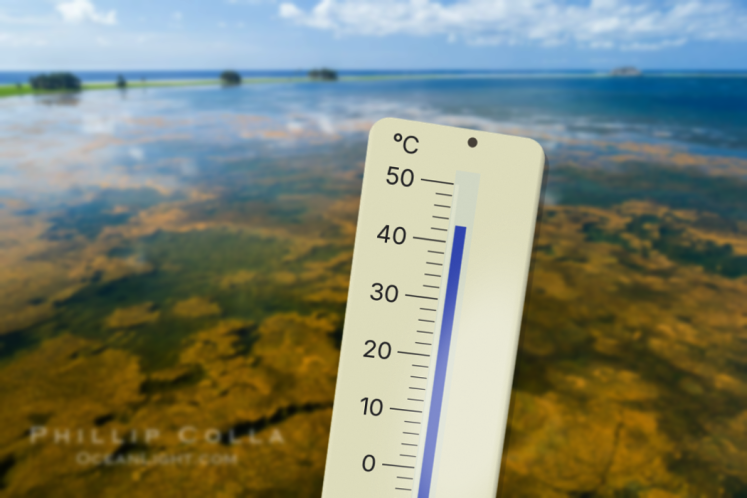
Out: value=43 unit=°C
